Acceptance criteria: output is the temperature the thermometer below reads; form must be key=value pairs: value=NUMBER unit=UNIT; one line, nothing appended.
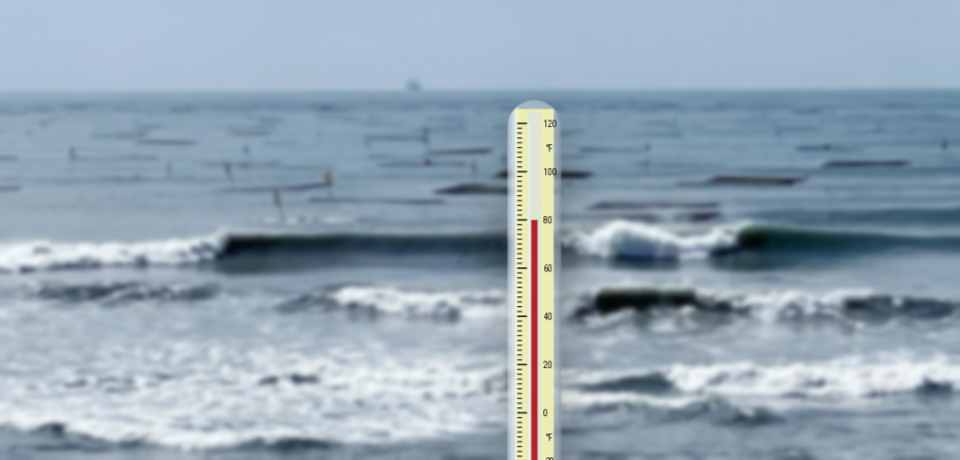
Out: value=80 unit=°F
